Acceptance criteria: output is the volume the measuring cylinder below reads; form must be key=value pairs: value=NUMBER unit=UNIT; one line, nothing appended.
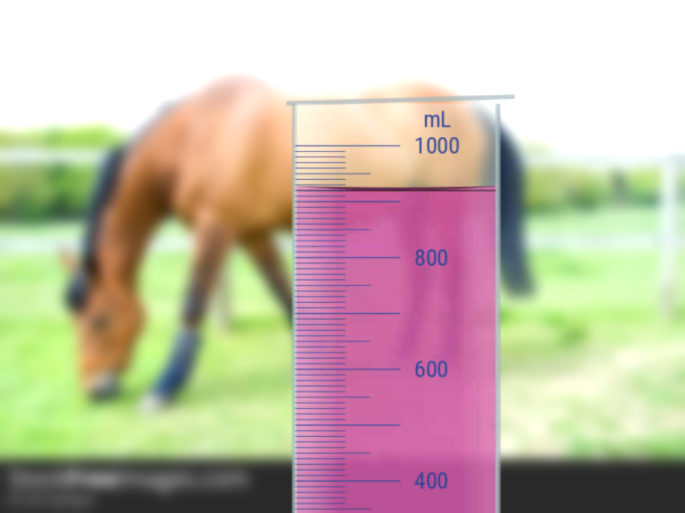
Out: value=920 unit=mL
